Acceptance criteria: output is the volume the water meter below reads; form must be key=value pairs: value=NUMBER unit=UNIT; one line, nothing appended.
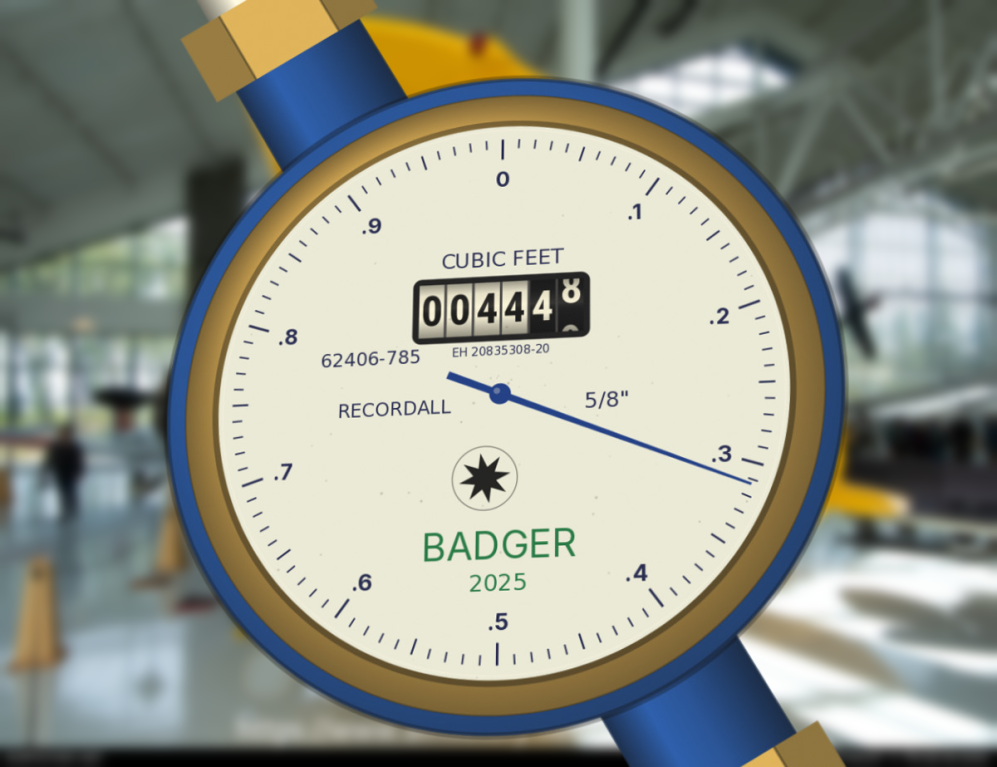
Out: value=4448.31 unit=ft³
